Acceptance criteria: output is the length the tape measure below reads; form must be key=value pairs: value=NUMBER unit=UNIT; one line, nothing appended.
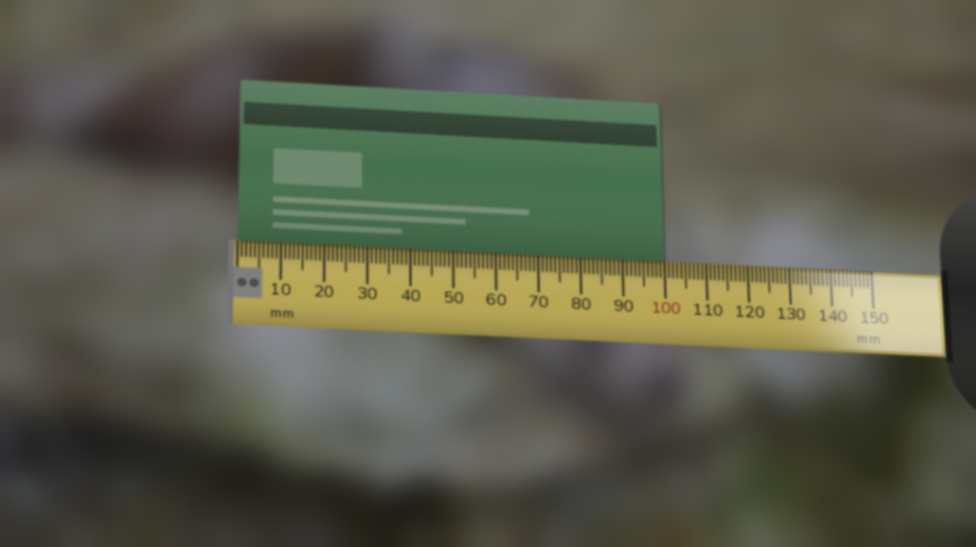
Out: value=100 unit=mm
